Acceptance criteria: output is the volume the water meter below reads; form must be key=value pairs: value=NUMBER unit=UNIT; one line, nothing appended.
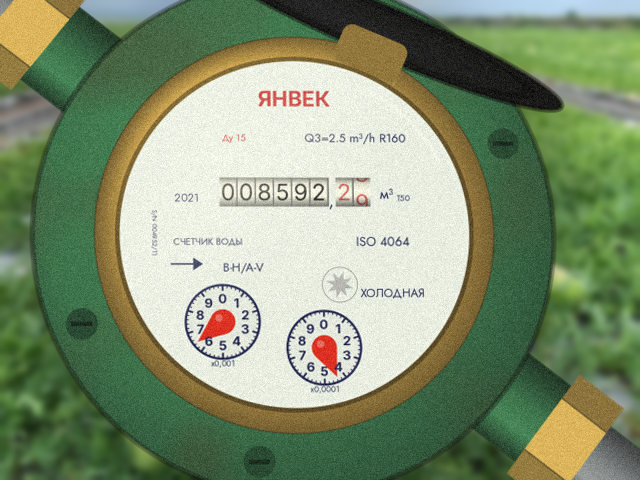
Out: value=8592.2864 unit=m³
